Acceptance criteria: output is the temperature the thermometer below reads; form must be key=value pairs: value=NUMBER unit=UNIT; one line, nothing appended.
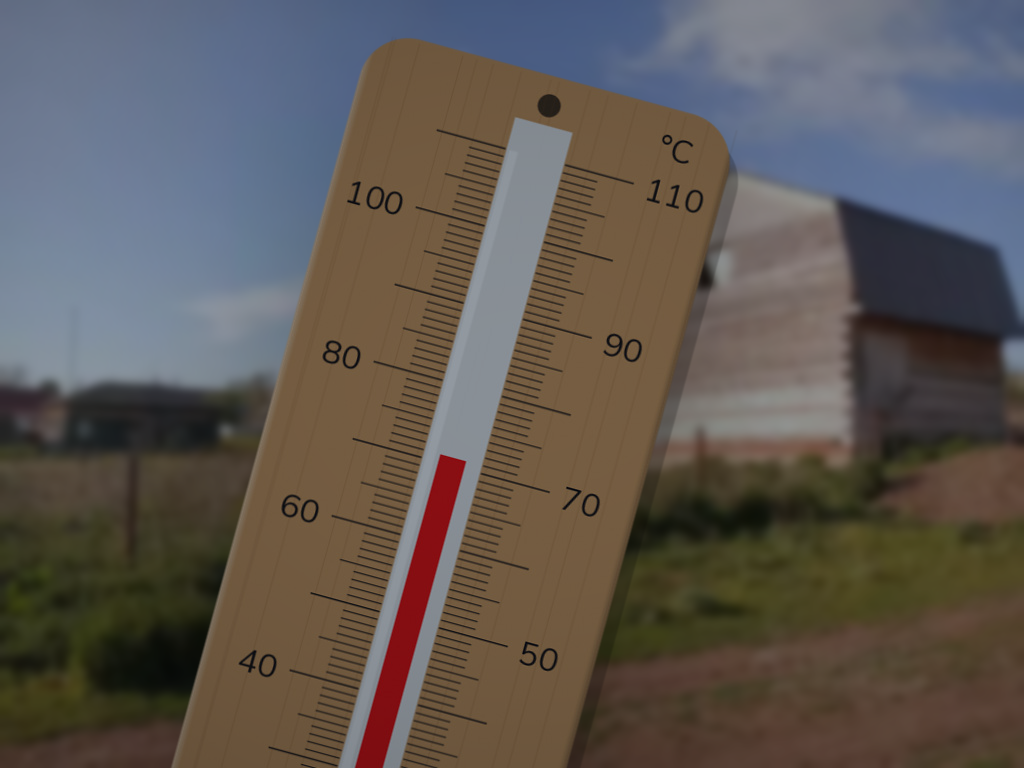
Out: value=71 unit=°C
